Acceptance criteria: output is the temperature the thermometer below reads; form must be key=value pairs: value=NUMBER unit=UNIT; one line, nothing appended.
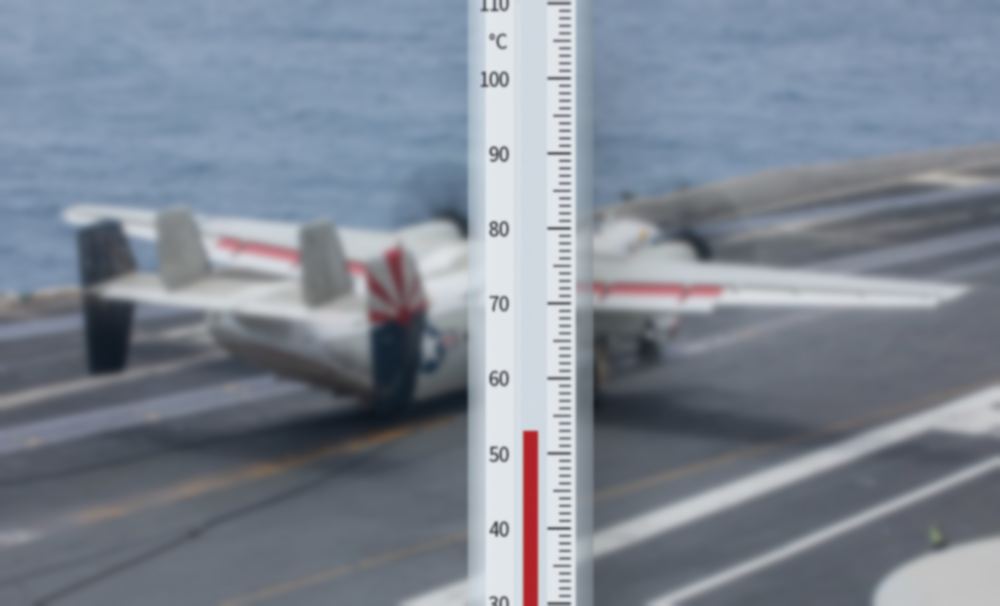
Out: value=53 unit=°C
